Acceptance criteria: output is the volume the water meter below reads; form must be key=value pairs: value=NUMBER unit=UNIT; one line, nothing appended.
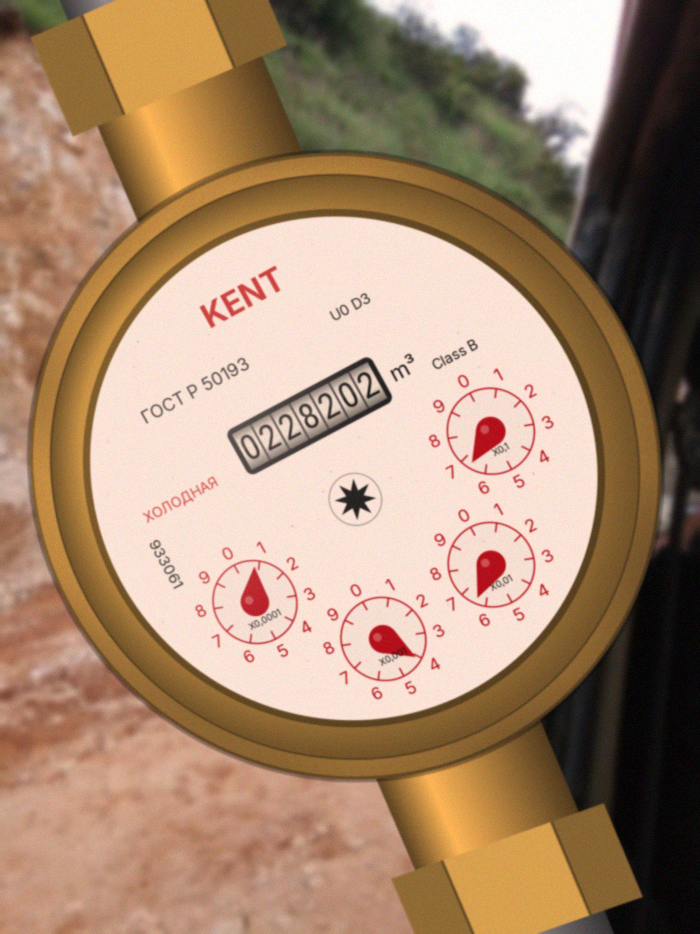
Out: value=228202.6640 unit=m³
